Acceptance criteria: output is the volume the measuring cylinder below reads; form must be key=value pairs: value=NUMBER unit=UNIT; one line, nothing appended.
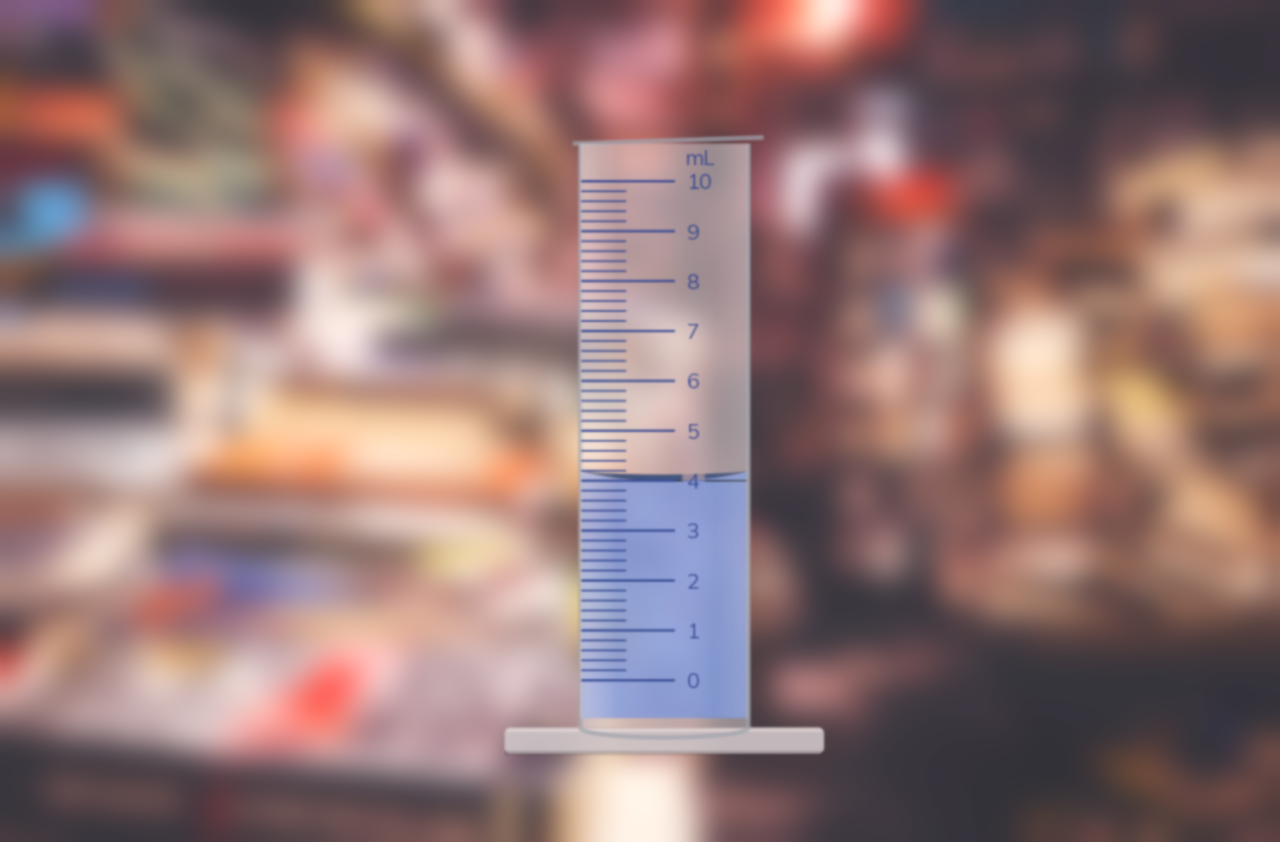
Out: value=4 unit=mL
